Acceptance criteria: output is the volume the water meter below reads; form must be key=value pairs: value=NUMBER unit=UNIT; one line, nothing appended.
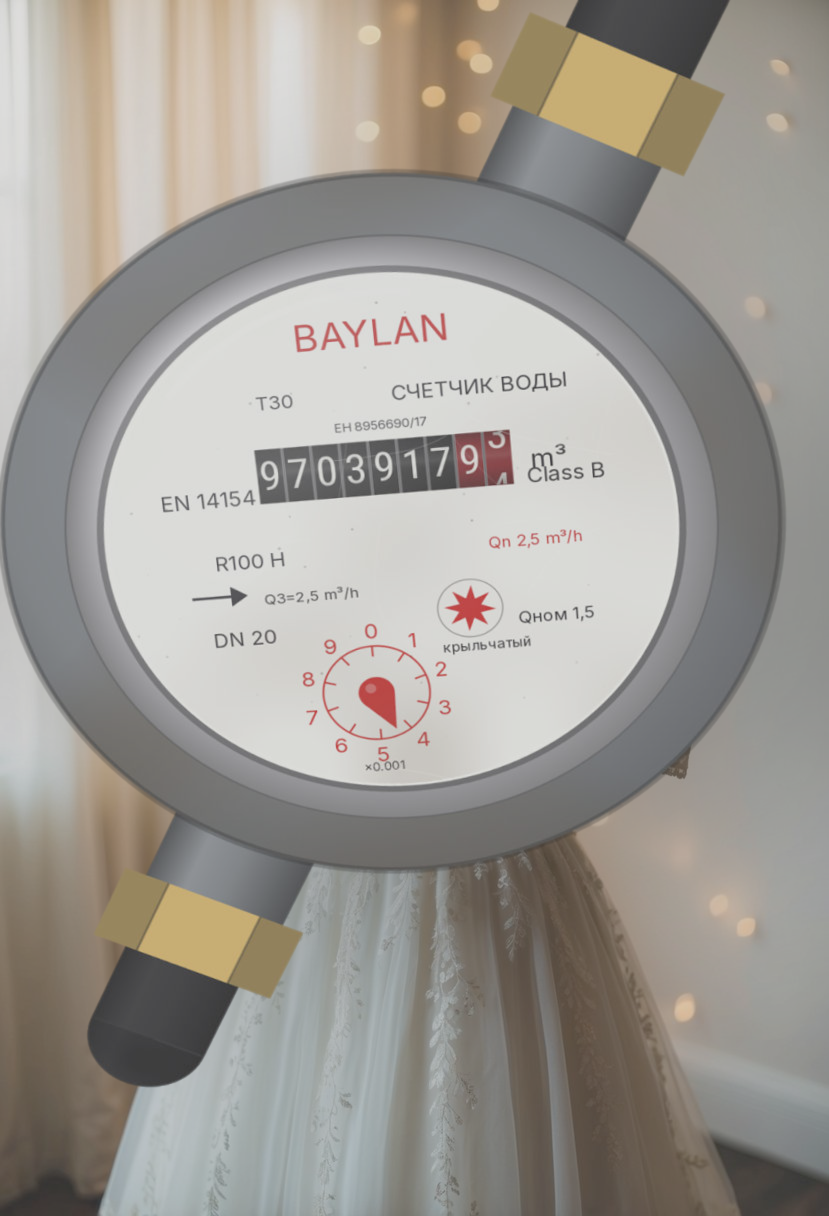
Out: value=9703917.934 unit=m³
